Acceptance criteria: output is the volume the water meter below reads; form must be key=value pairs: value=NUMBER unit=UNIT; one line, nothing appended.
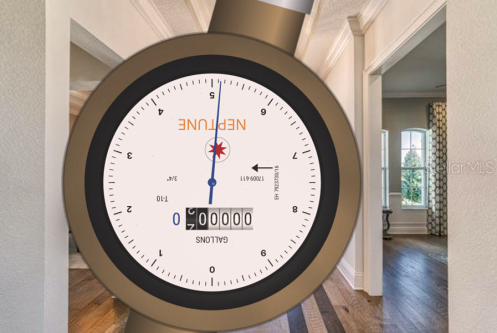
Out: value=25.1 unit=gal
